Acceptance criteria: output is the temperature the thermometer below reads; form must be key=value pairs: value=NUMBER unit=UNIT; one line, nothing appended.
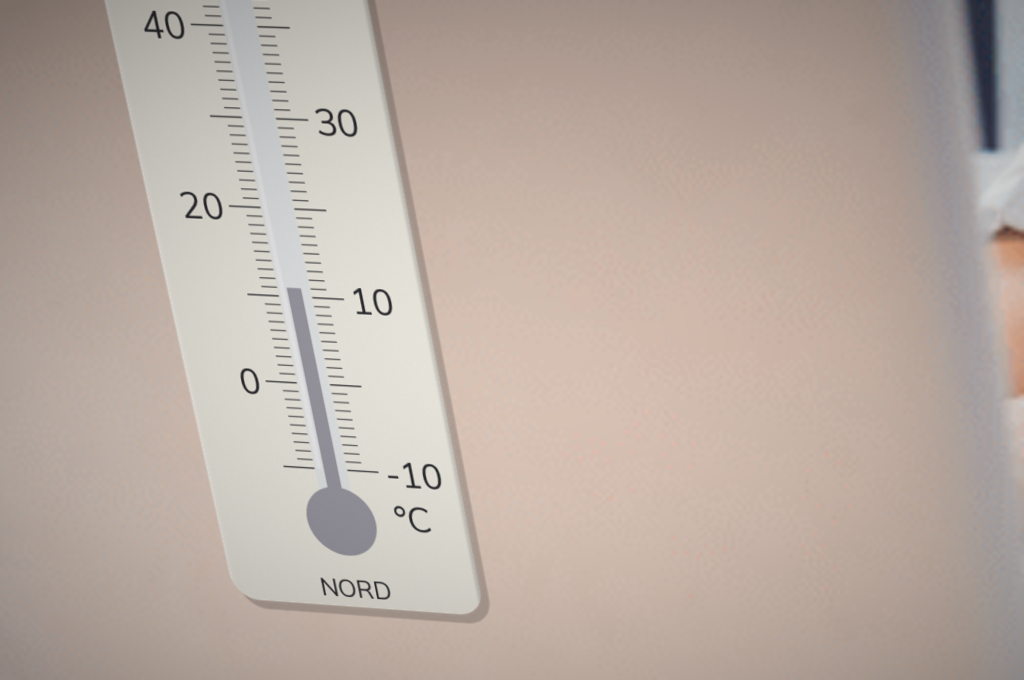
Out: value=11 unit=°C
